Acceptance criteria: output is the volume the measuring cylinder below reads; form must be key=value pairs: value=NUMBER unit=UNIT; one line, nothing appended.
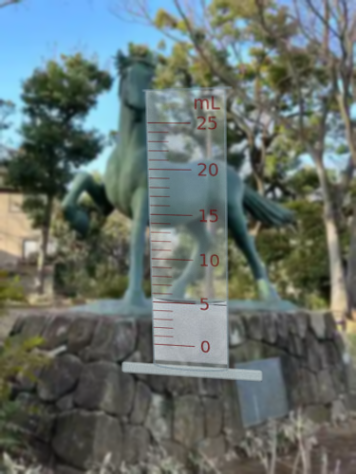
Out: value=5 unit=mL
